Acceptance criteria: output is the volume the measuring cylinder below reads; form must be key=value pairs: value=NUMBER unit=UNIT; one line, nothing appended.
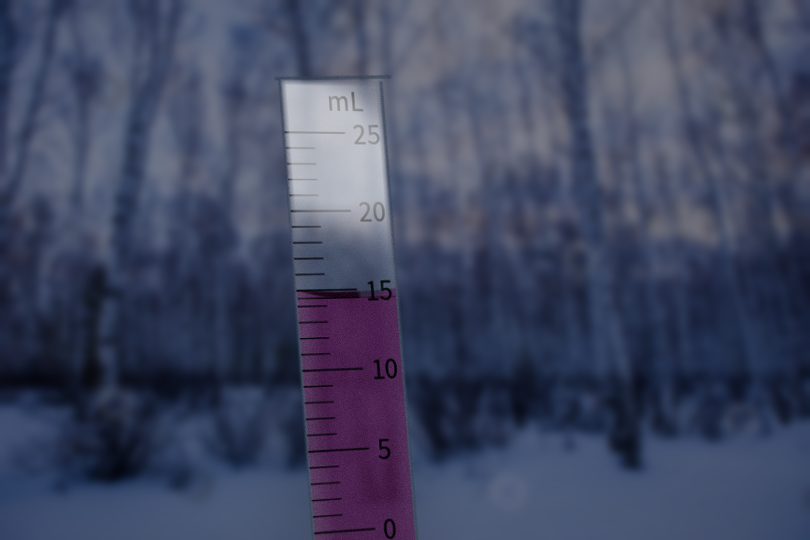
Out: value=14.5 unit=mL
